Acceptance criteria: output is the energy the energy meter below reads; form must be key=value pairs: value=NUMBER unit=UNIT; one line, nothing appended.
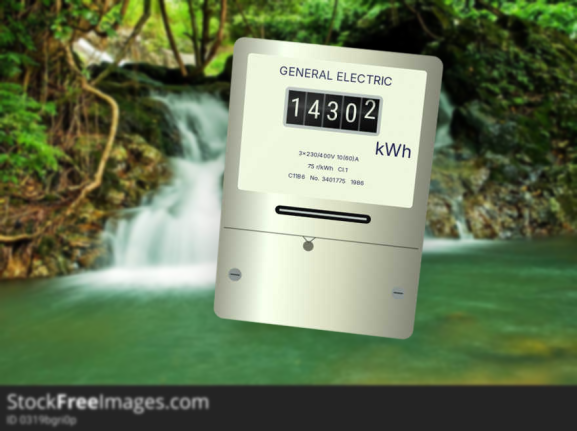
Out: value=14302 unit=kWh
